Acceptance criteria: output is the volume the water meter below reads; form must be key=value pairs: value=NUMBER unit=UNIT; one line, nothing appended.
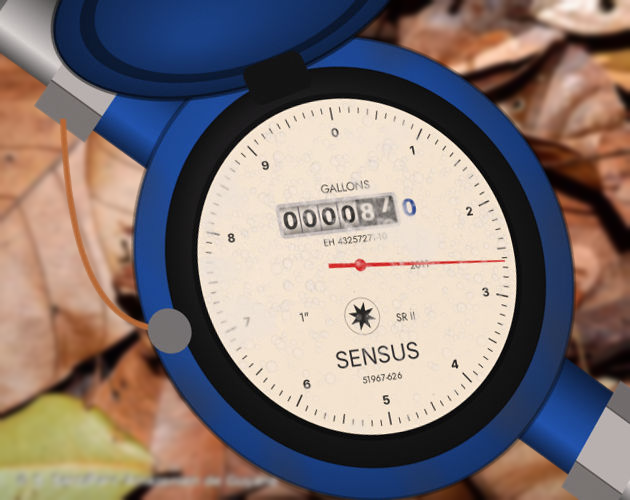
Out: value=872.6 unit=gal
